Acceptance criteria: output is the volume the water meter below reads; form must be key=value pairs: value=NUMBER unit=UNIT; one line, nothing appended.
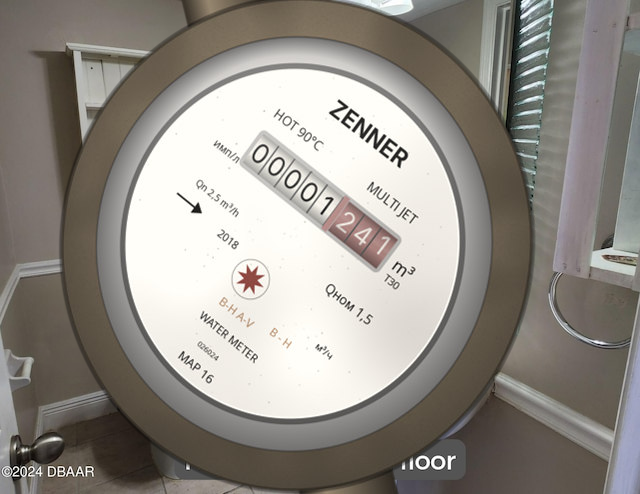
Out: value=1.241 unit=m³
